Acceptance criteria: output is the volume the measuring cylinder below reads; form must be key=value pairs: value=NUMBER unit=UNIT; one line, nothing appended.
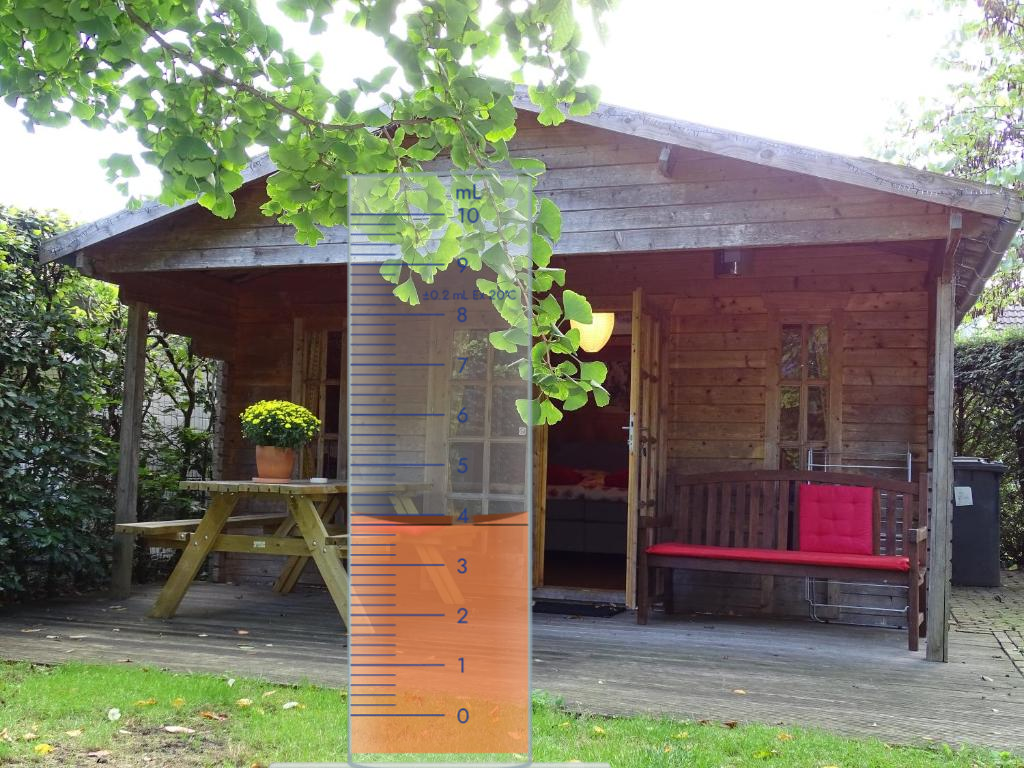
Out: value=3.8 unit=mL
